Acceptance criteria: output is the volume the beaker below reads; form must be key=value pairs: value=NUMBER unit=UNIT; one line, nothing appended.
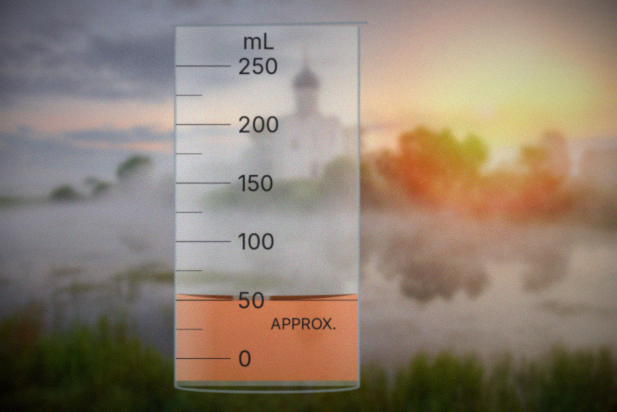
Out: value=50 unit=mL
